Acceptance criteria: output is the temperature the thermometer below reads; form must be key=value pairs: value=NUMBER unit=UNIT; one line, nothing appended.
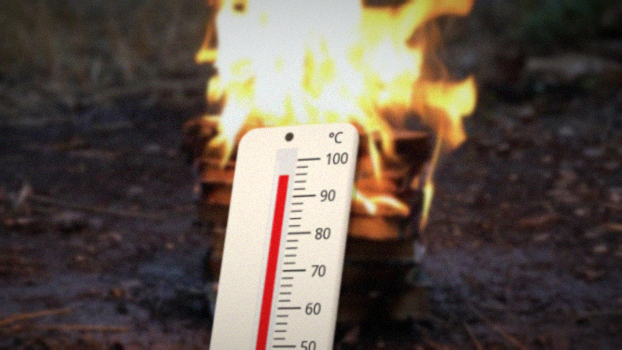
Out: value=96 unit=°C
